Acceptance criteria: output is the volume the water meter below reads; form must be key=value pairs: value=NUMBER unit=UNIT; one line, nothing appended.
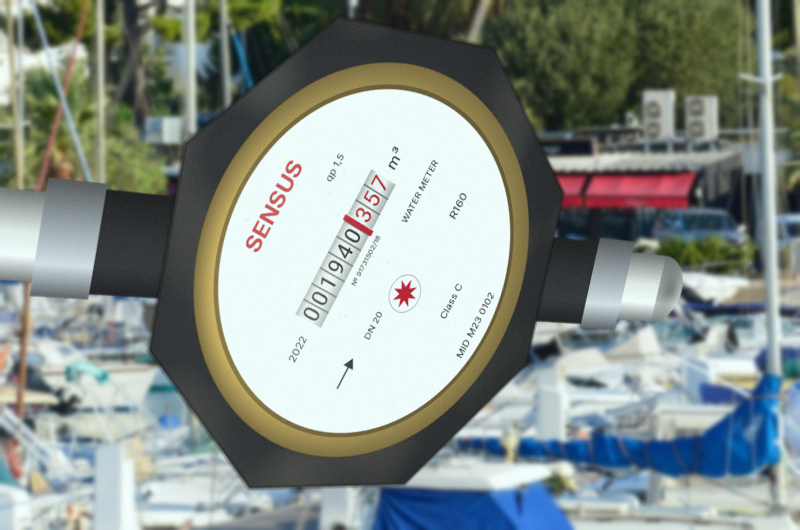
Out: value=1940.357 unit=m³
